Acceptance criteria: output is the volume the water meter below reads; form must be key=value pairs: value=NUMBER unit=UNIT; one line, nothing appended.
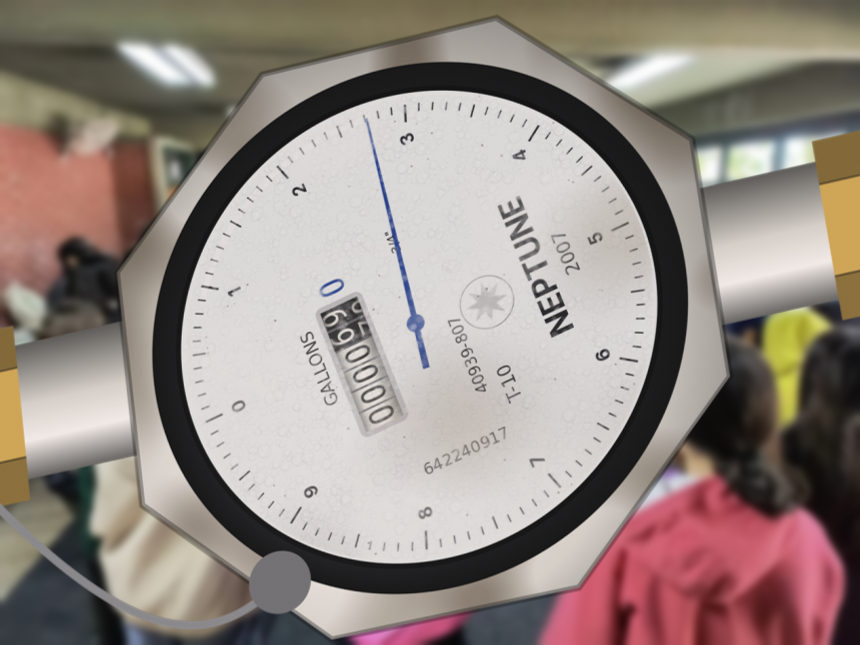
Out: value=692.7 unit=gal
